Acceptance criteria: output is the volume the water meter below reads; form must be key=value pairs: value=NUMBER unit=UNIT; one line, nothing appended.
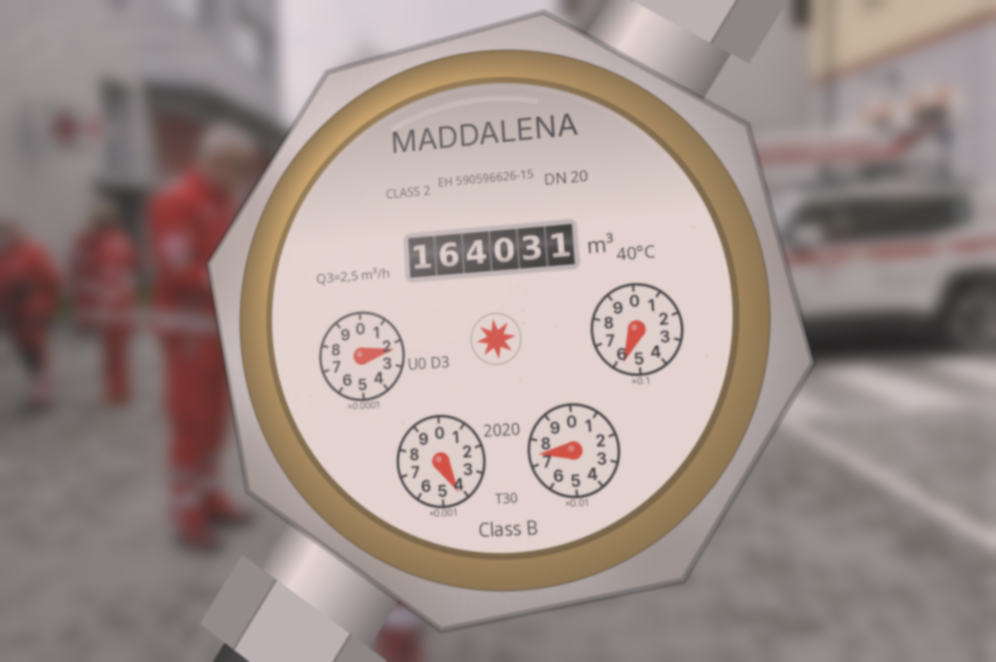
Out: value=164031.5742 unit=m³
